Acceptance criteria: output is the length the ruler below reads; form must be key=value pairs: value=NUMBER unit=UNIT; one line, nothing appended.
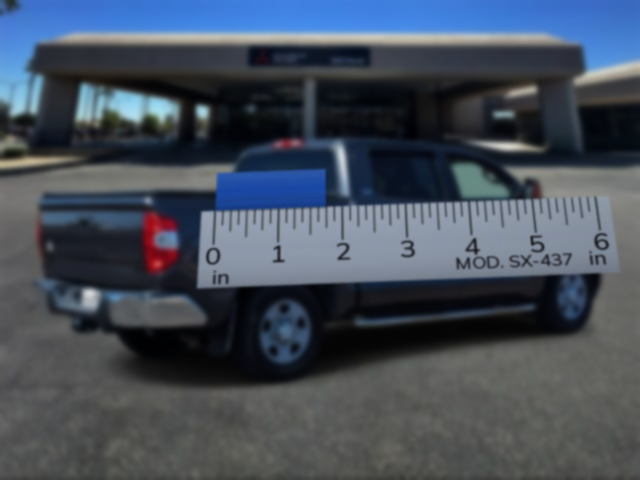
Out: value=1.75 unit=in
